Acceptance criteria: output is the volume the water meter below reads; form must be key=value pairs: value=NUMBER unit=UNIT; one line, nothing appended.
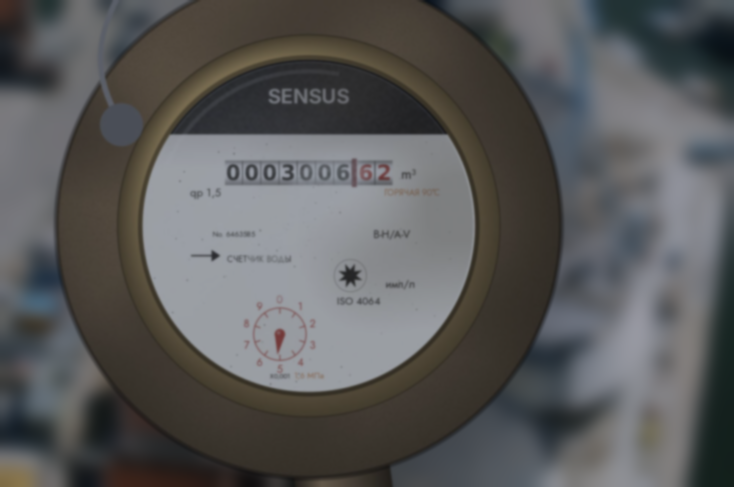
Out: value=3006.625 unit=m³
